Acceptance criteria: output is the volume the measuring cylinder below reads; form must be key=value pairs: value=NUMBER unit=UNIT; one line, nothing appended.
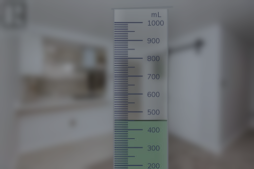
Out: value=450 unit=mL
